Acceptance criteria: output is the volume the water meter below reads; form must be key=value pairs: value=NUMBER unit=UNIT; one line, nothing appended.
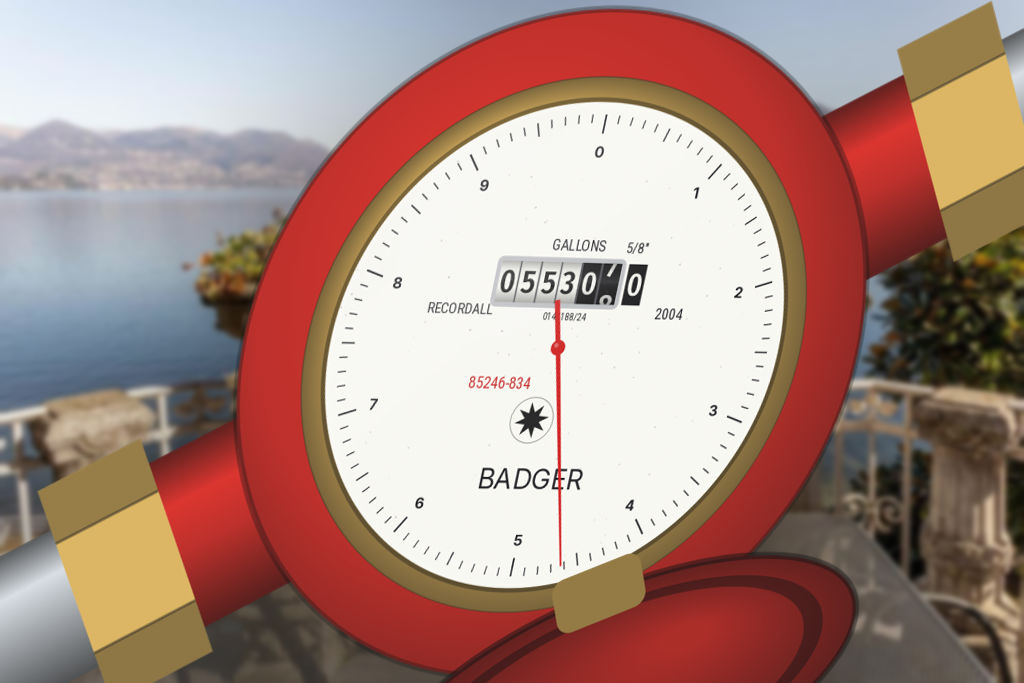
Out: value=553074.6 unit=gal
